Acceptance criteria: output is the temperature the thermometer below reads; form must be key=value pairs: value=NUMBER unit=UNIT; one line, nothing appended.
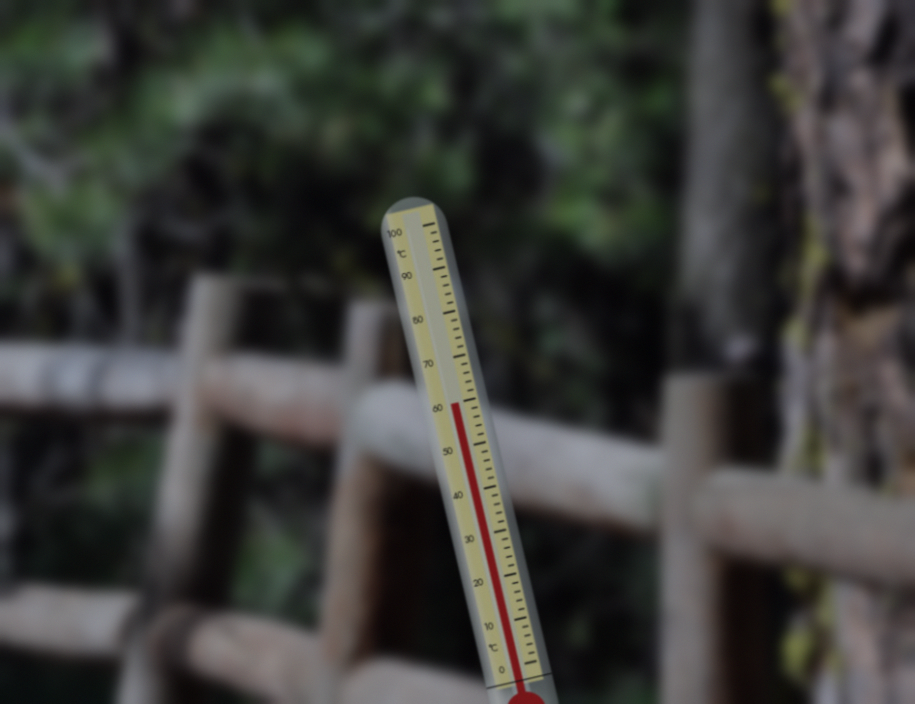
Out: value=60 unit=°C
